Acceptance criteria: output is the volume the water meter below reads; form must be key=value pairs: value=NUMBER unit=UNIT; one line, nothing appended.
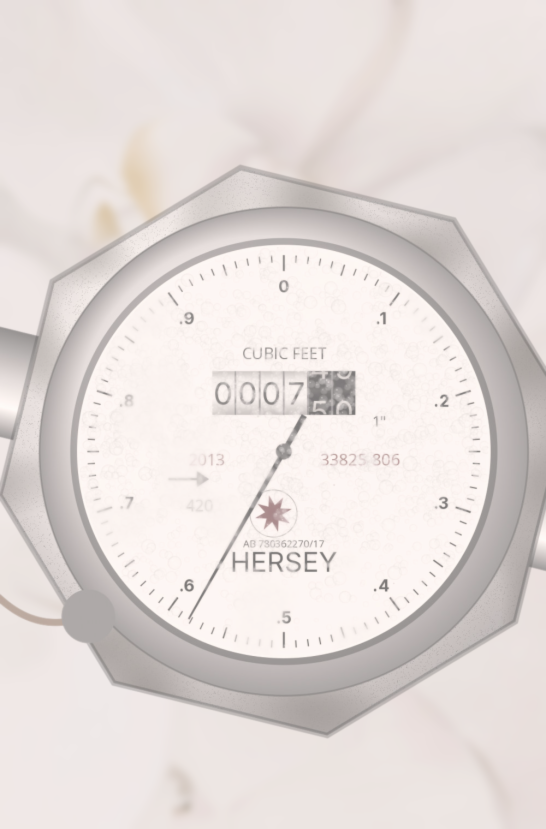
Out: value=749.58 unit=ft³
